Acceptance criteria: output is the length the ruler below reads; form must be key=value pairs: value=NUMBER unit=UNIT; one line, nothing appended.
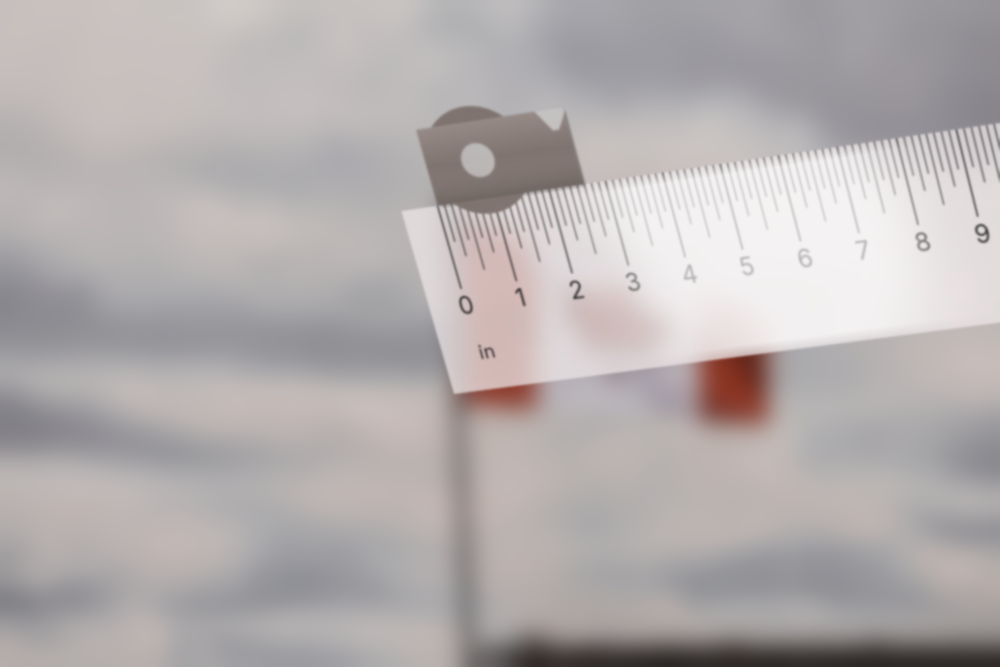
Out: value=2.625 unit=in
